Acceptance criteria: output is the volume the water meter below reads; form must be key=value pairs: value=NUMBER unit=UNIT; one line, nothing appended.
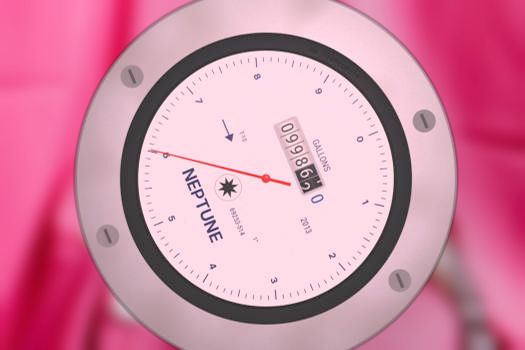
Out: value=998616.0 unit=gal
